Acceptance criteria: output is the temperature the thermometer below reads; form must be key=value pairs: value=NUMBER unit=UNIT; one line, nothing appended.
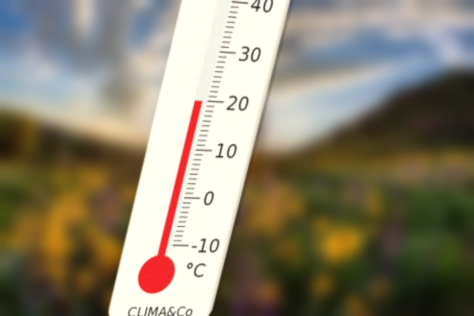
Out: value=20 unit=°C
